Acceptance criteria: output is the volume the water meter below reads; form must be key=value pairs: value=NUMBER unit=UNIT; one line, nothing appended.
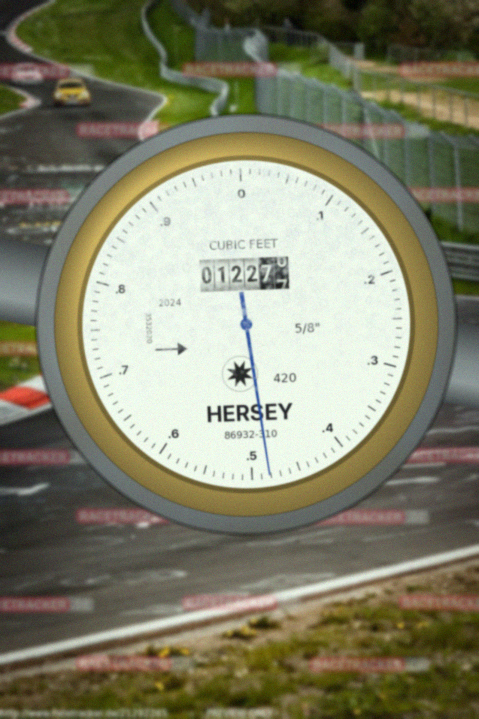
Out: value=12276.48 unit=ft³
